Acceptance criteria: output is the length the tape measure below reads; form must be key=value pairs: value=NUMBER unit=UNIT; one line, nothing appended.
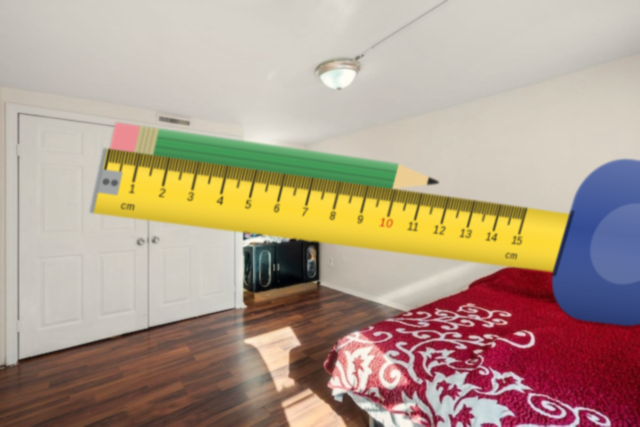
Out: value=11.5 unit=cm
